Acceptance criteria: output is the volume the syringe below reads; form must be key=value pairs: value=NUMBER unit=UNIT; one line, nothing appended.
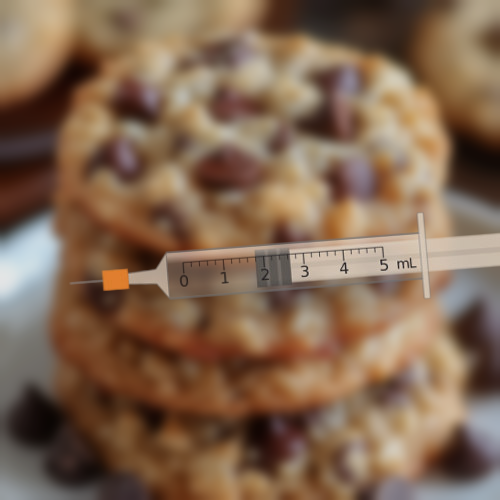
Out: value=1.8 unit=mL
